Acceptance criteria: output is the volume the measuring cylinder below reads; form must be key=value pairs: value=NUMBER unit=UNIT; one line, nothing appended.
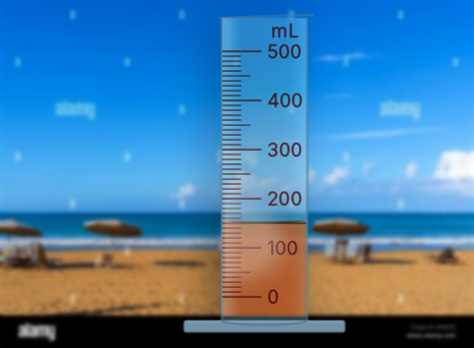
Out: value=150 unit=mL
